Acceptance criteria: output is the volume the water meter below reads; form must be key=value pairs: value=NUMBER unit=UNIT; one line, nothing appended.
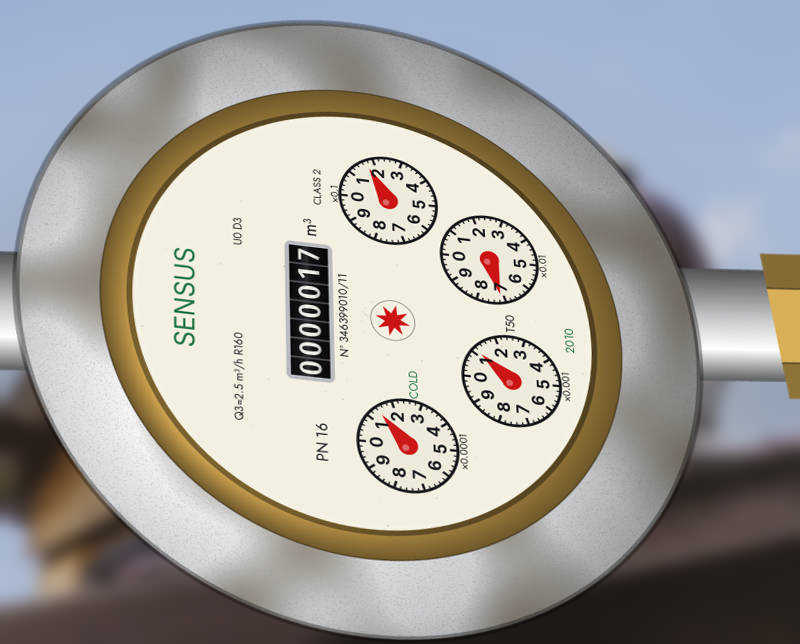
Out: value=17.1711 unit=m³
